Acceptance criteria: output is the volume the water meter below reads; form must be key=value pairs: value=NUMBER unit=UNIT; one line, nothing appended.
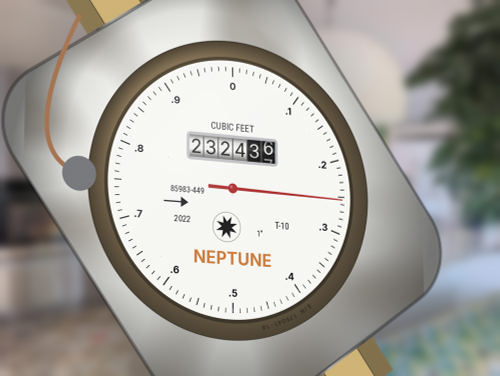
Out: value=232436.25 unit=ft³
